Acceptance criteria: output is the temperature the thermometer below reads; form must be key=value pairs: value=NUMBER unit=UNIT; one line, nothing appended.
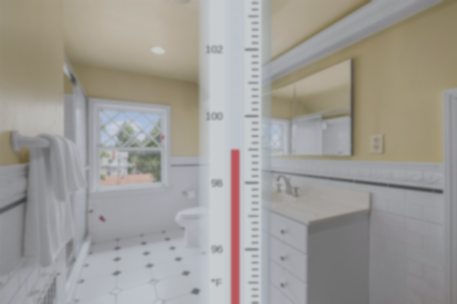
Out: value=99 unit=°F
